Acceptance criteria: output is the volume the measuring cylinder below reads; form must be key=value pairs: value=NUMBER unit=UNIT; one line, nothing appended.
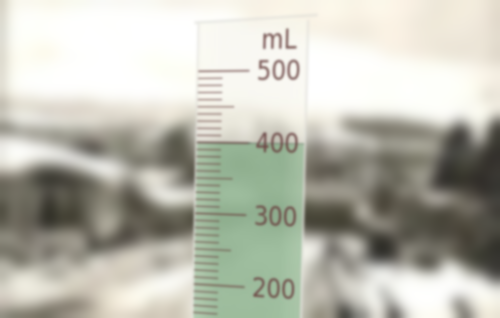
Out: value=400 unit=mL
